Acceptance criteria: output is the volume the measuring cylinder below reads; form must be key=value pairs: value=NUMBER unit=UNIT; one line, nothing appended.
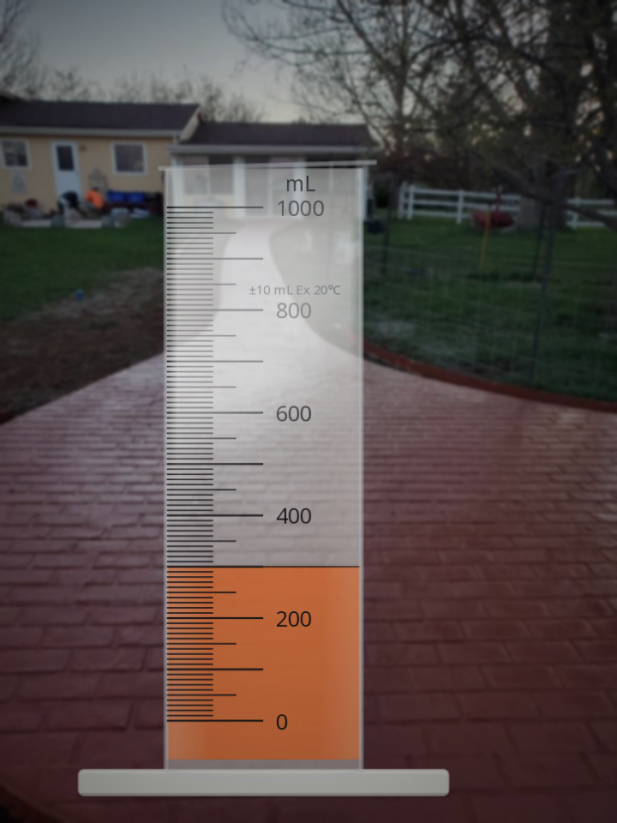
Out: value=300 unit=mL
